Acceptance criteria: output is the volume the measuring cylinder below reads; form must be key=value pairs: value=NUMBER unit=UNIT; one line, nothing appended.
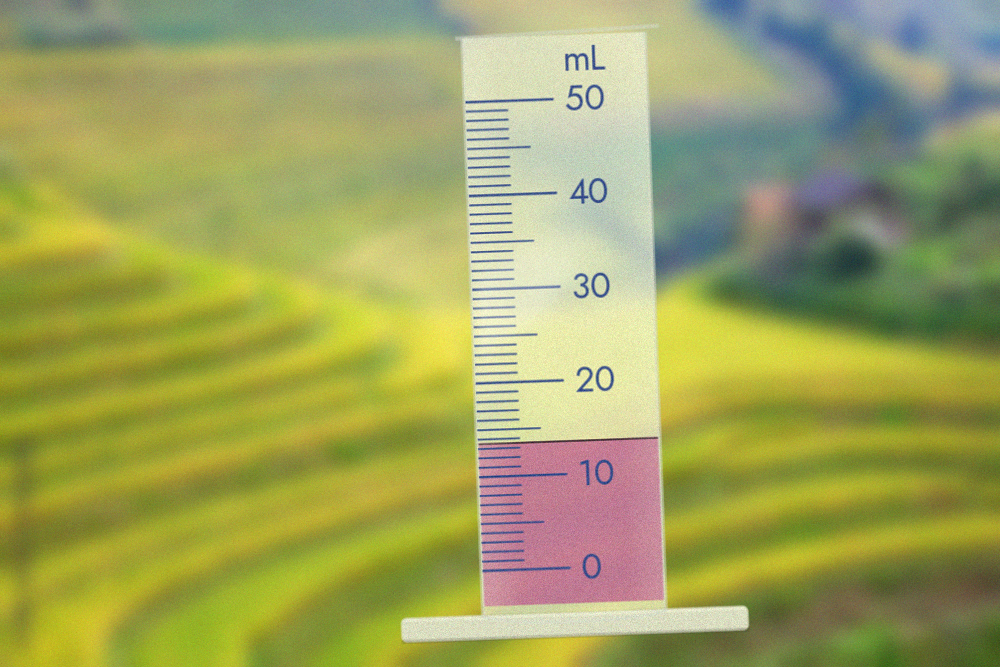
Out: value=13.5 unit=mL
